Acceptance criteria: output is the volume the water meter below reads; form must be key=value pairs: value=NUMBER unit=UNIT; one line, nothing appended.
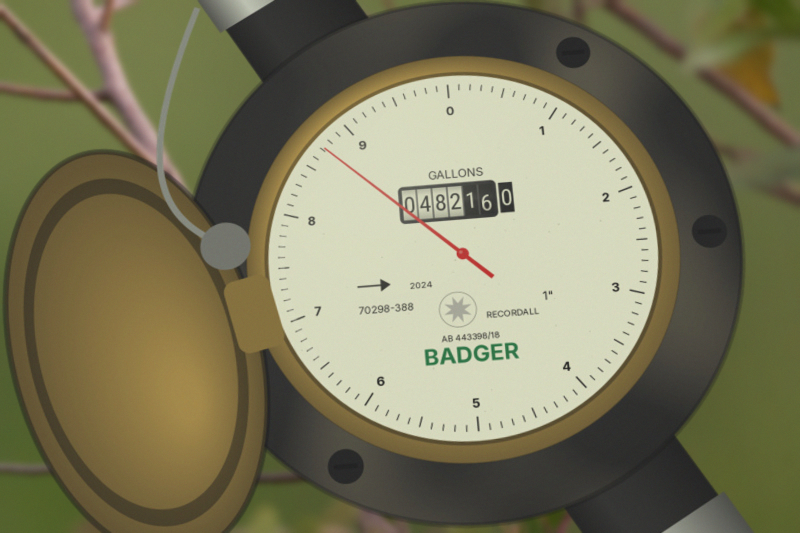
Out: value=482158.7 unit=gal
